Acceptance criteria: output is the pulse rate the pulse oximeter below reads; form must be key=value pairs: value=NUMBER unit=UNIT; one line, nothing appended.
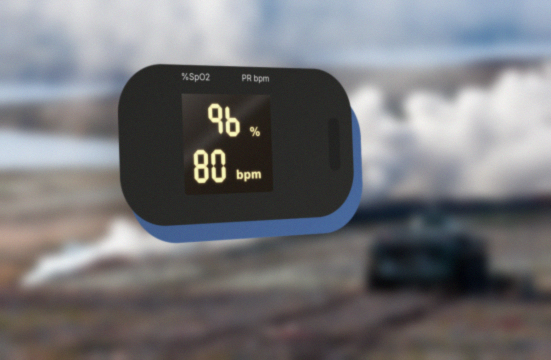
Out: value=80 unit=bpm
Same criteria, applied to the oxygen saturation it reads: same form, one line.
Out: value=96 unit=%
